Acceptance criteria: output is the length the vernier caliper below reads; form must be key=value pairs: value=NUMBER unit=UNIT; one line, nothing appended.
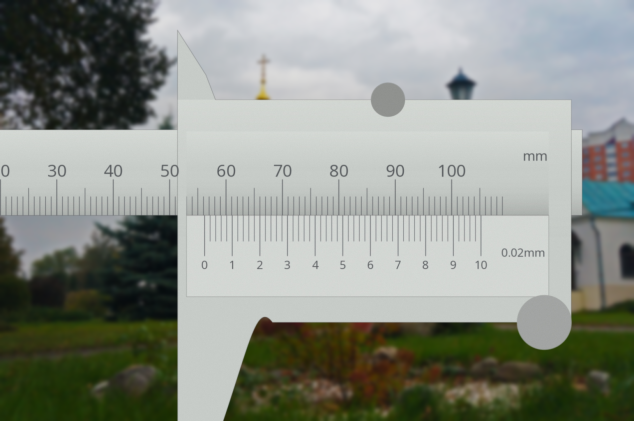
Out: value=56.2 unit=mm
